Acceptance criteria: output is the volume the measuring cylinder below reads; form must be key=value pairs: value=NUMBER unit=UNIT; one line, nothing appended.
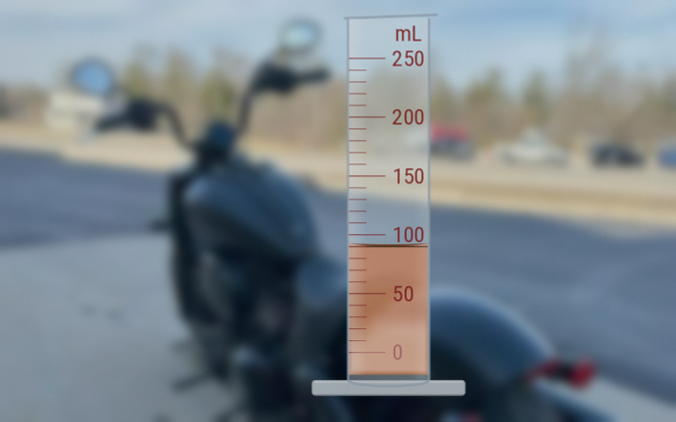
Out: value=90 unit=mL
